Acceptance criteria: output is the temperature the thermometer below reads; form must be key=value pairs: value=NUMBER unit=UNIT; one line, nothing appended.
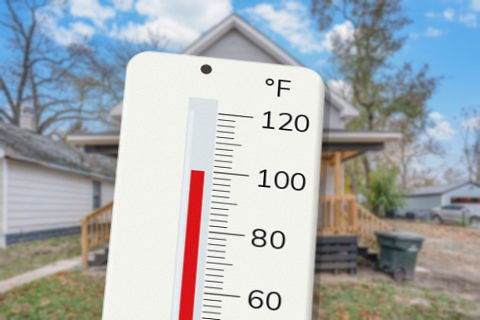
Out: value=100 unit=°F
